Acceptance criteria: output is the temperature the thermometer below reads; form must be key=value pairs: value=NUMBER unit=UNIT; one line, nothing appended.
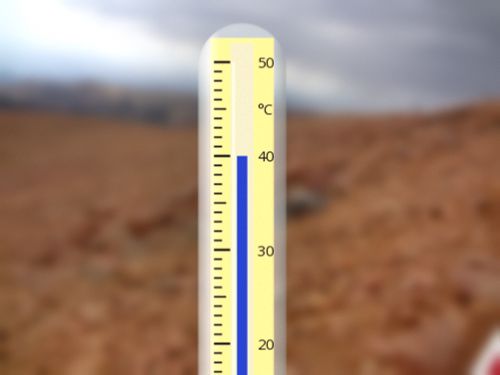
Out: value=40 unit=°C
